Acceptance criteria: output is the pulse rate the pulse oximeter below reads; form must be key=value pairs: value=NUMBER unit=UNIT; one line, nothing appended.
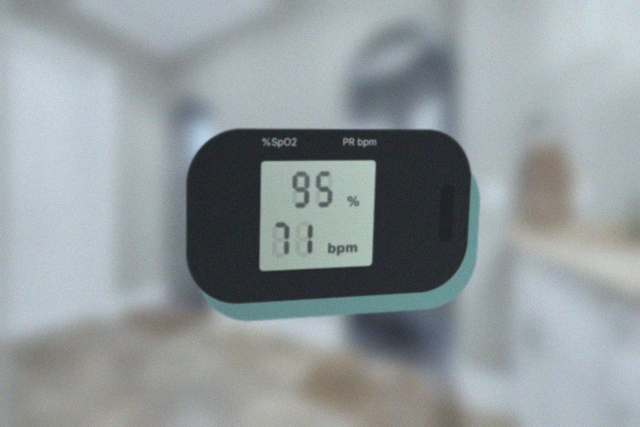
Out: value=71 unit=bpm
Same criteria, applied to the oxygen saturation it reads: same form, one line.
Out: value=95 unit=%
